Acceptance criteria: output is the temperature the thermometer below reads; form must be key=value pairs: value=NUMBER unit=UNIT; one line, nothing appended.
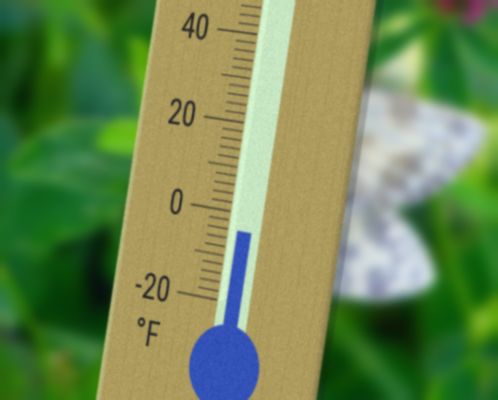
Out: value=-4 unit=°F
